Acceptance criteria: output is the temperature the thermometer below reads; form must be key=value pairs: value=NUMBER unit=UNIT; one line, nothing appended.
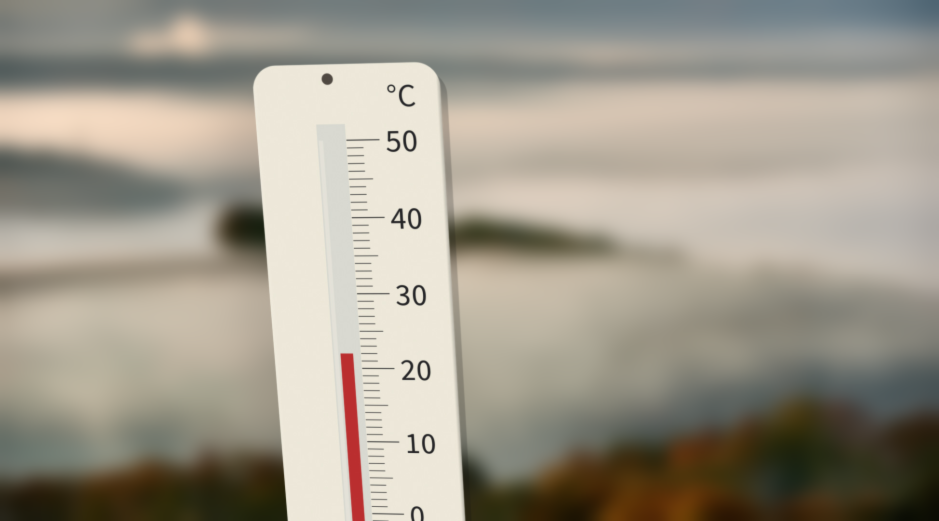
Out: value=22 unit=°C
